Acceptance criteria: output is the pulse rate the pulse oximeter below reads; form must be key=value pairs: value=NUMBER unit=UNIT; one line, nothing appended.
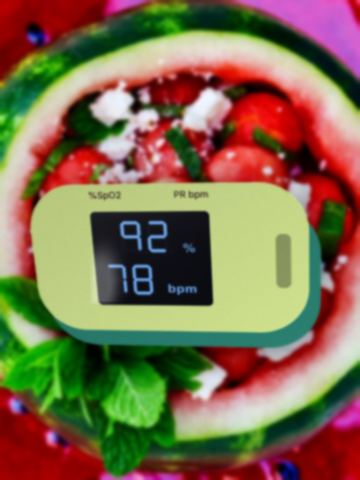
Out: value=78 unit=bpm
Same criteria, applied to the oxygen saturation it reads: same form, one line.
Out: value=92 unit=%
